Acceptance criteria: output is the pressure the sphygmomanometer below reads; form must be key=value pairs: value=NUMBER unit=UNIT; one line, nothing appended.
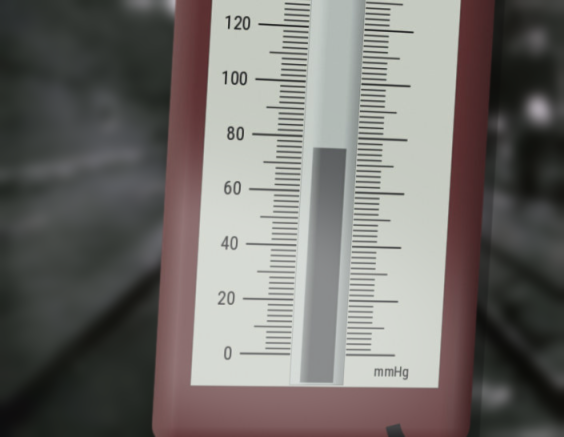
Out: value=76 unit=mmHg
